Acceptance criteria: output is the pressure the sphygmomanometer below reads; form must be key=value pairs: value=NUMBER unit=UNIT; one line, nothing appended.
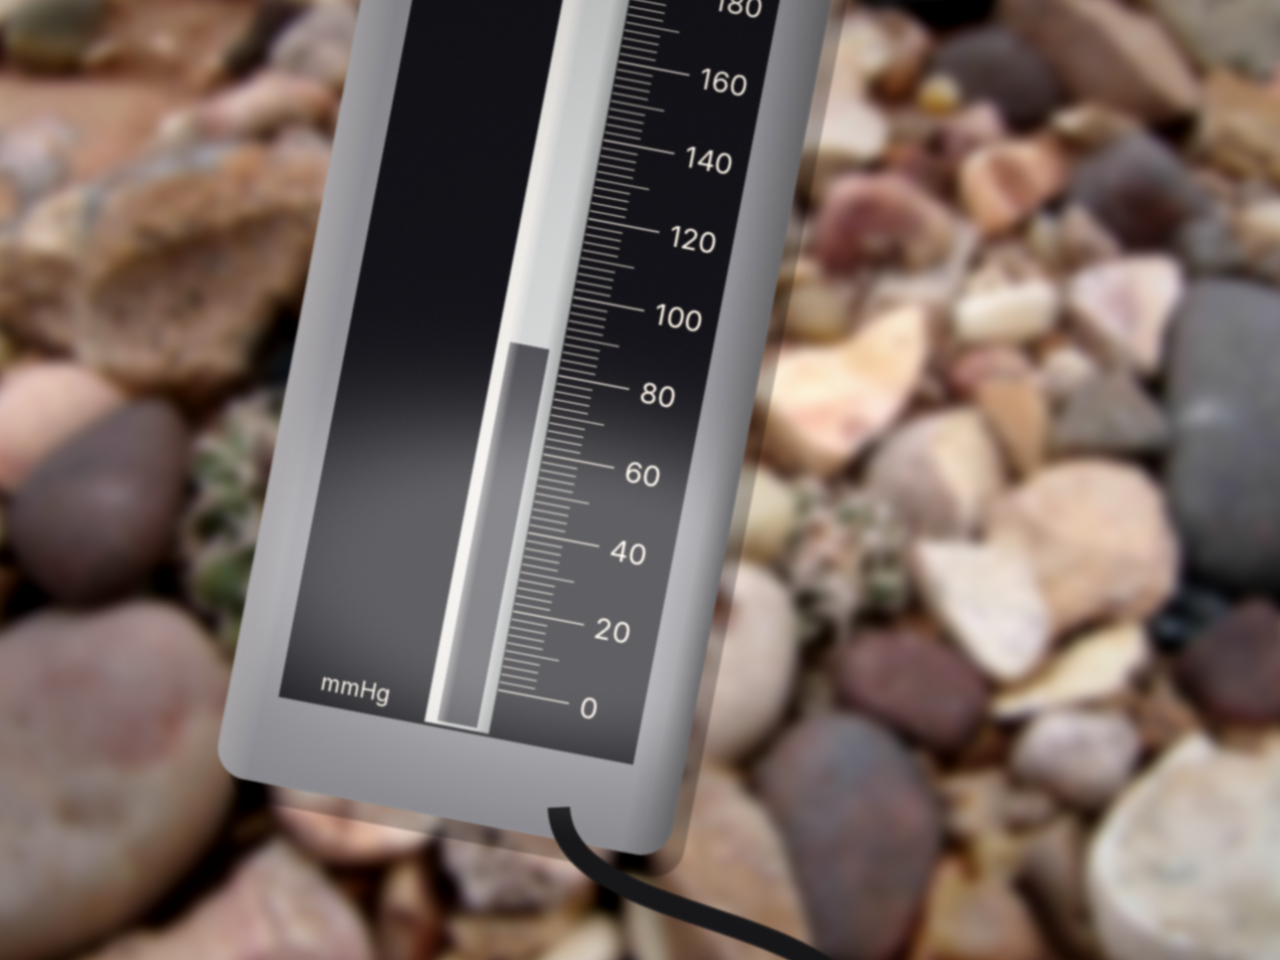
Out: value=86 unit=mmHg
